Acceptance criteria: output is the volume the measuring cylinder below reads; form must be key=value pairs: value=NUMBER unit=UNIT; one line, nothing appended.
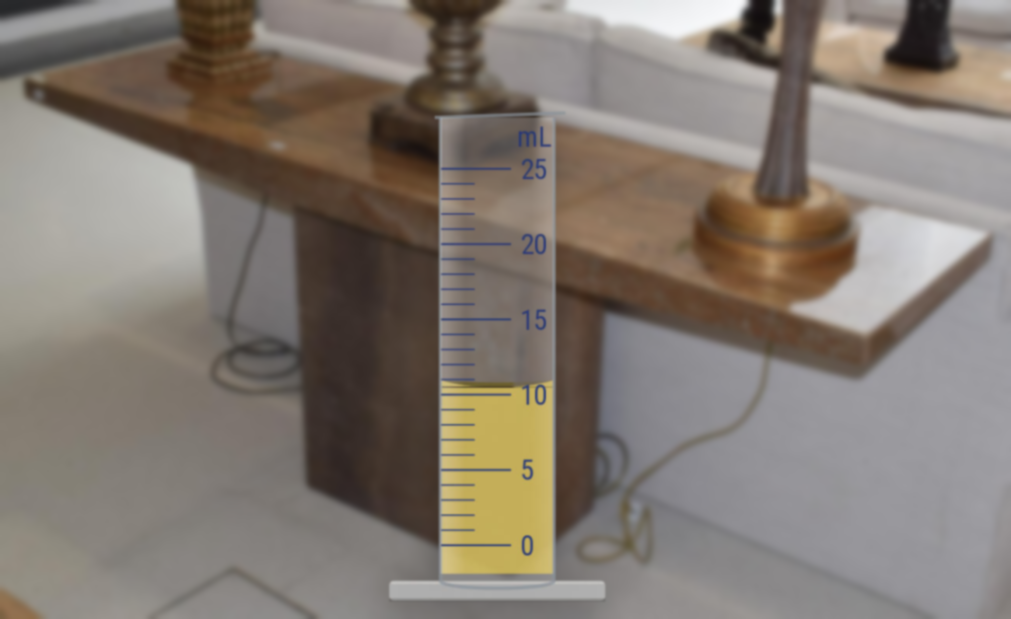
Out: value=10.5 unit=mL
